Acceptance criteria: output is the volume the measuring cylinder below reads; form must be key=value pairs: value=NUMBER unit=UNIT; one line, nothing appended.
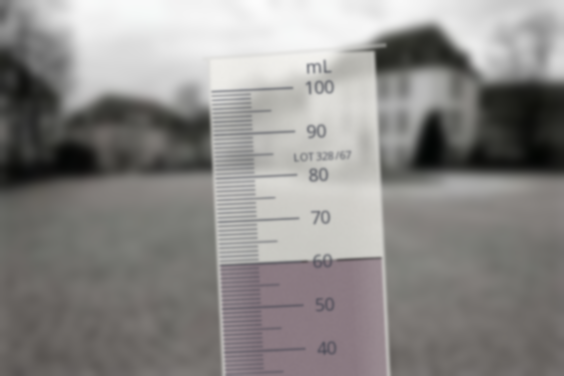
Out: value=60 unit=mL
